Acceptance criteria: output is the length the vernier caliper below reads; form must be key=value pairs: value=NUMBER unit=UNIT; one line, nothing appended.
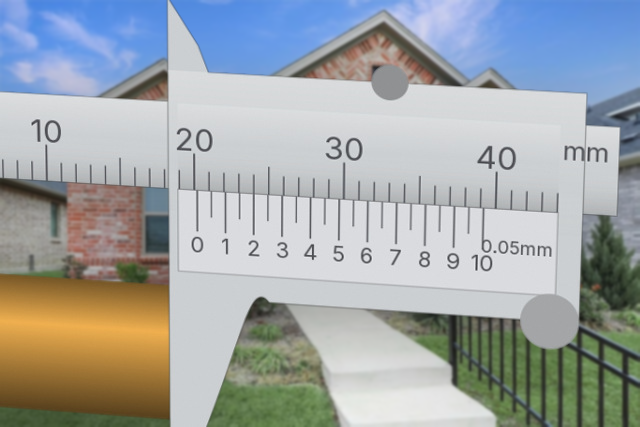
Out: value=20.2 unit=mm
